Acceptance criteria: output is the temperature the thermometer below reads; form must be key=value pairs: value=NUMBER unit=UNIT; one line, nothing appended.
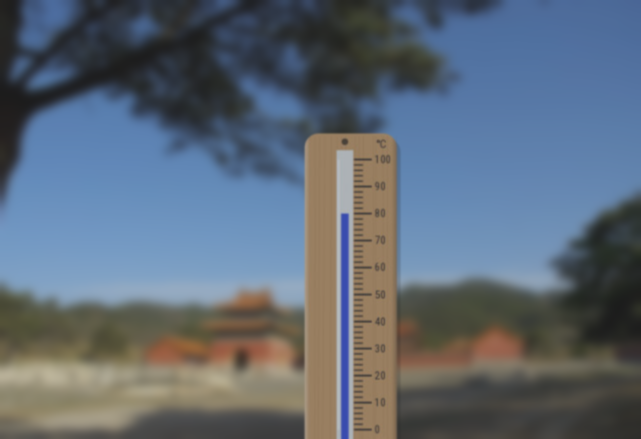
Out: value=80 unit=°C
